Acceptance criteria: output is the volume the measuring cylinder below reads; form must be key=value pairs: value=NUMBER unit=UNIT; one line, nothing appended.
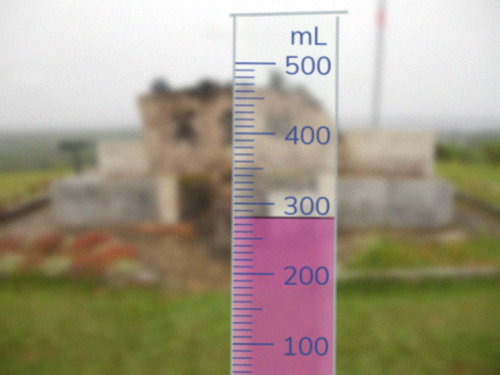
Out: value=280 unit=mL
